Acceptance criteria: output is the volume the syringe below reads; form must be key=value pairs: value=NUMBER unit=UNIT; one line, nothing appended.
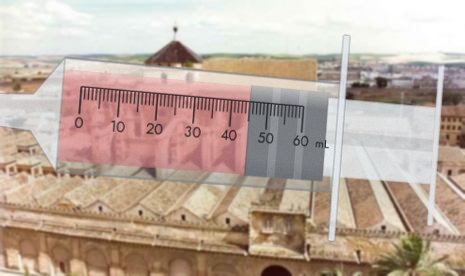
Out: value=45 unit=mL
